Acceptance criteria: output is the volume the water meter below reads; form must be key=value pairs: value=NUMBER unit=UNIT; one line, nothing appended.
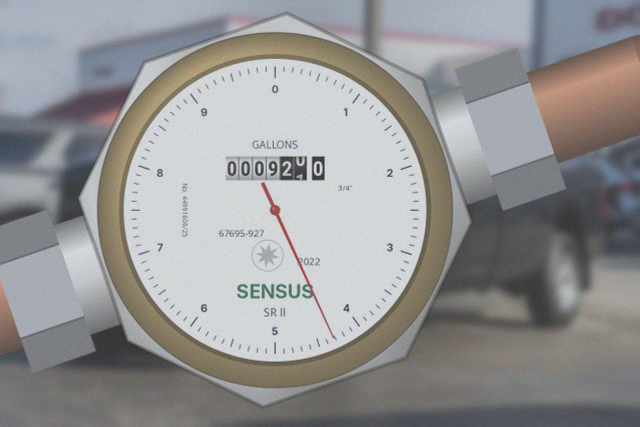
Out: value=9204.3 unit=gal
